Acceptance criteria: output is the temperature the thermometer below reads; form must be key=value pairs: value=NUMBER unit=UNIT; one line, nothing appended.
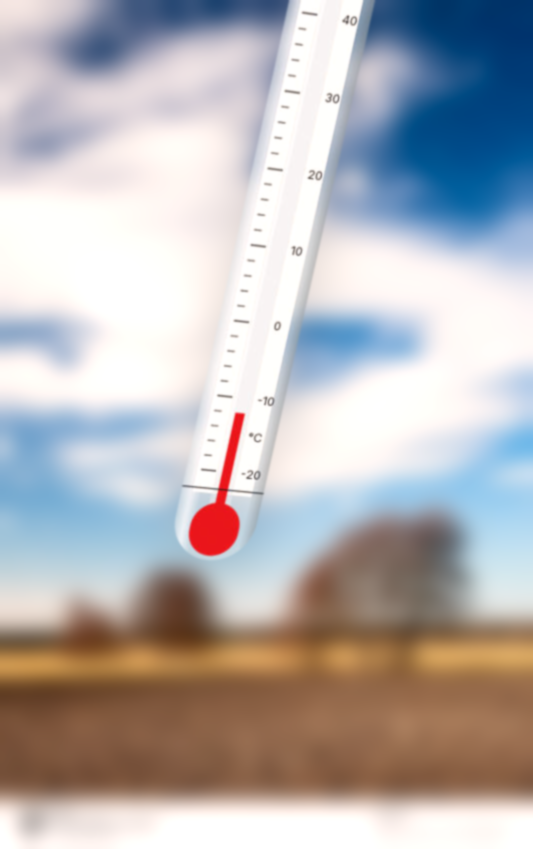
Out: value=-12 unit=°C
